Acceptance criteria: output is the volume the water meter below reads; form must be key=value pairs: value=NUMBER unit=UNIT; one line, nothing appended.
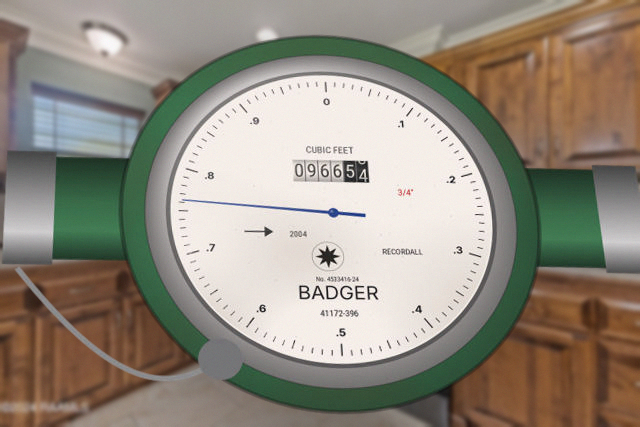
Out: value=96653.76 unit=ft³
